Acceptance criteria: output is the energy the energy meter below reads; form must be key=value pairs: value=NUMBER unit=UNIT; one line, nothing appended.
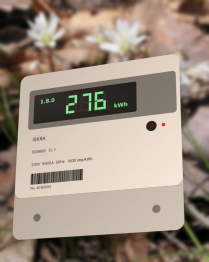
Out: value=276 unit=kWh
